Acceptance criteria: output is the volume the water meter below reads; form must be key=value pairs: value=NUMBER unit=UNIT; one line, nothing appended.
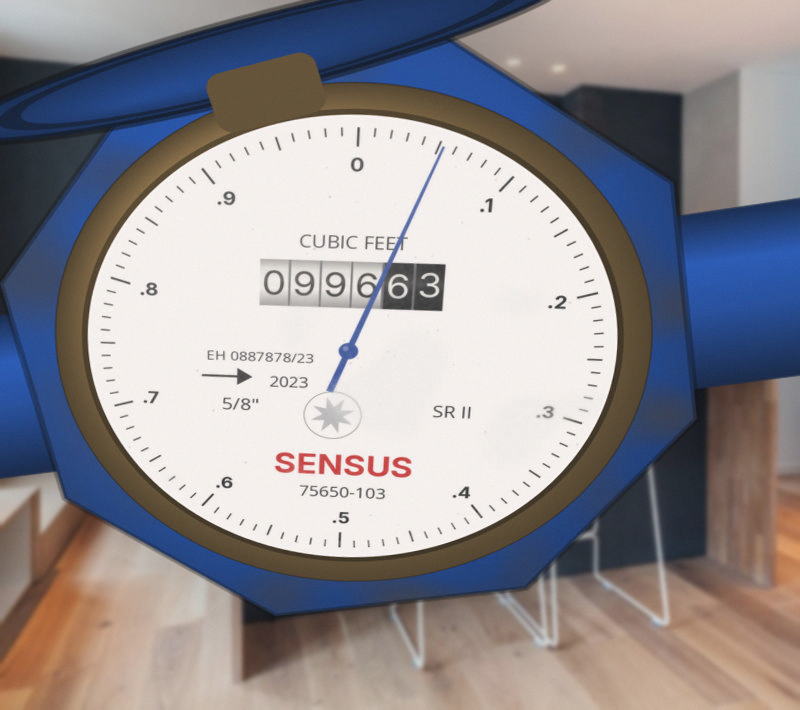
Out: value=99663.05 unit=ft³
